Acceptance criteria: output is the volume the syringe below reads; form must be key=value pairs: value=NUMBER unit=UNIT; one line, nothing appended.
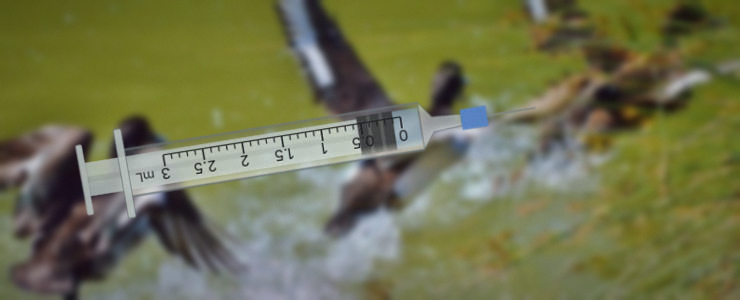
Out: value=0.1 unit=mL
